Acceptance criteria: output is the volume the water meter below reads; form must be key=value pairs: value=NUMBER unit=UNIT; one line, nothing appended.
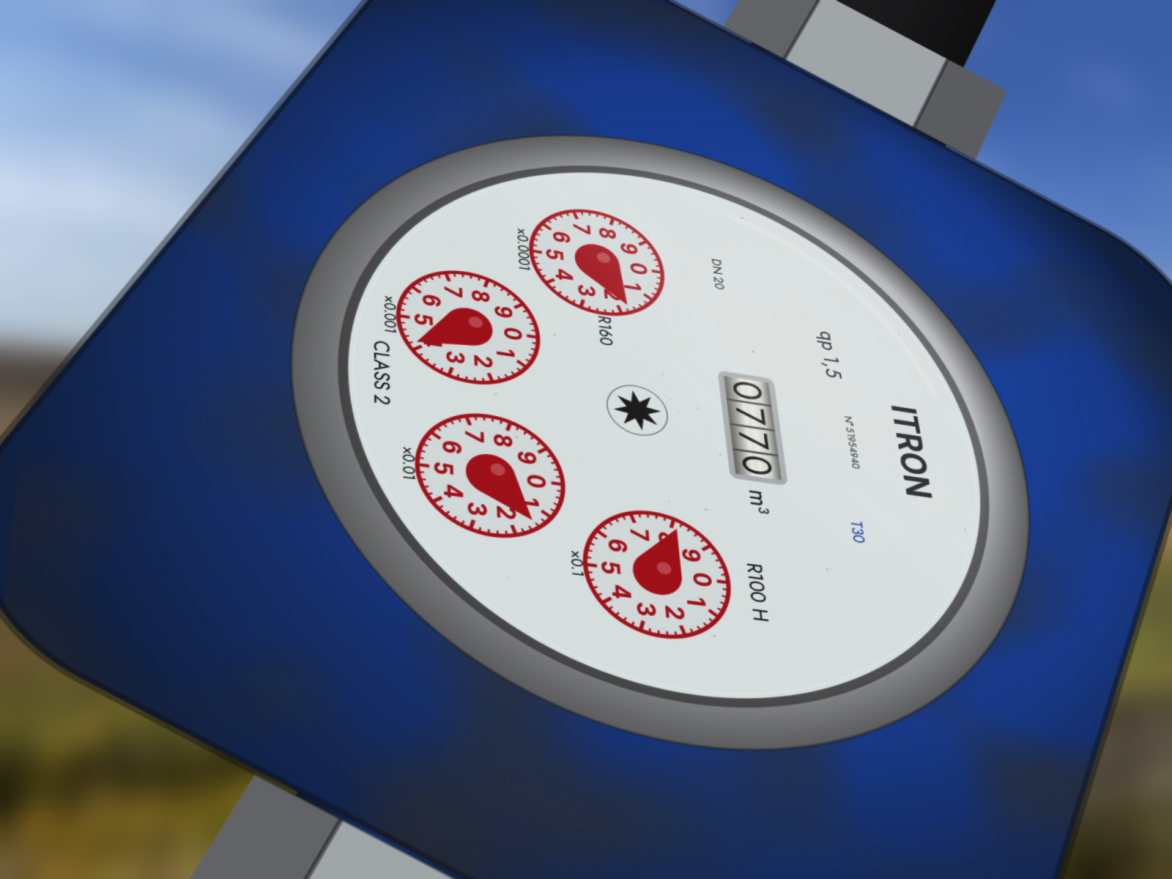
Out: value=770.8141 unit=m³
